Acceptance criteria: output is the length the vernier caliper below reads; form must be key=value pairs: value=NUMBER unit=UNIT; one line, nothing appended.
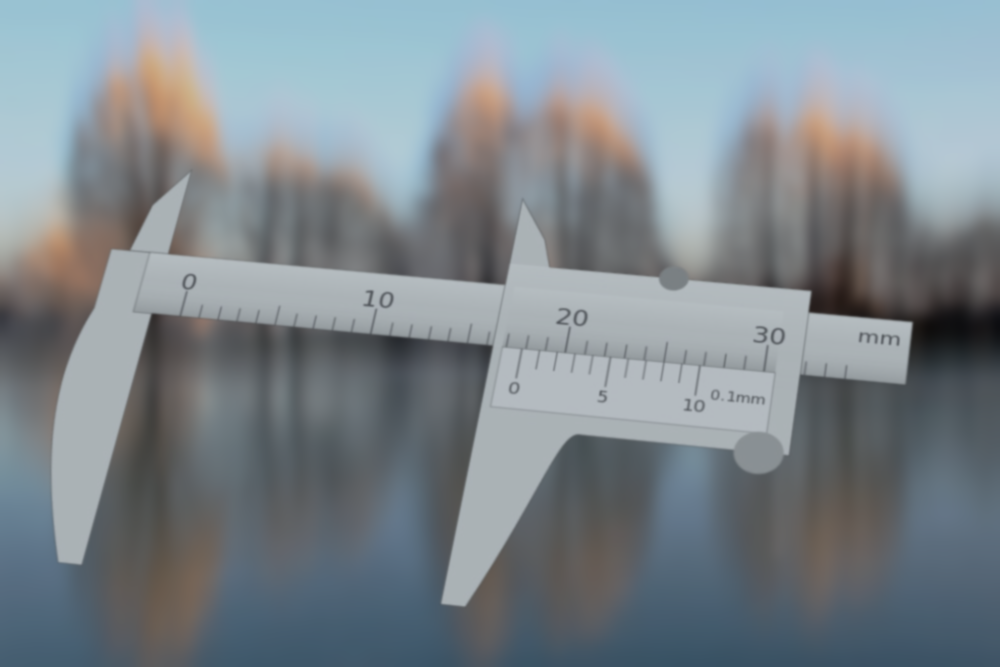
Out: value=17.8 unit=mm
